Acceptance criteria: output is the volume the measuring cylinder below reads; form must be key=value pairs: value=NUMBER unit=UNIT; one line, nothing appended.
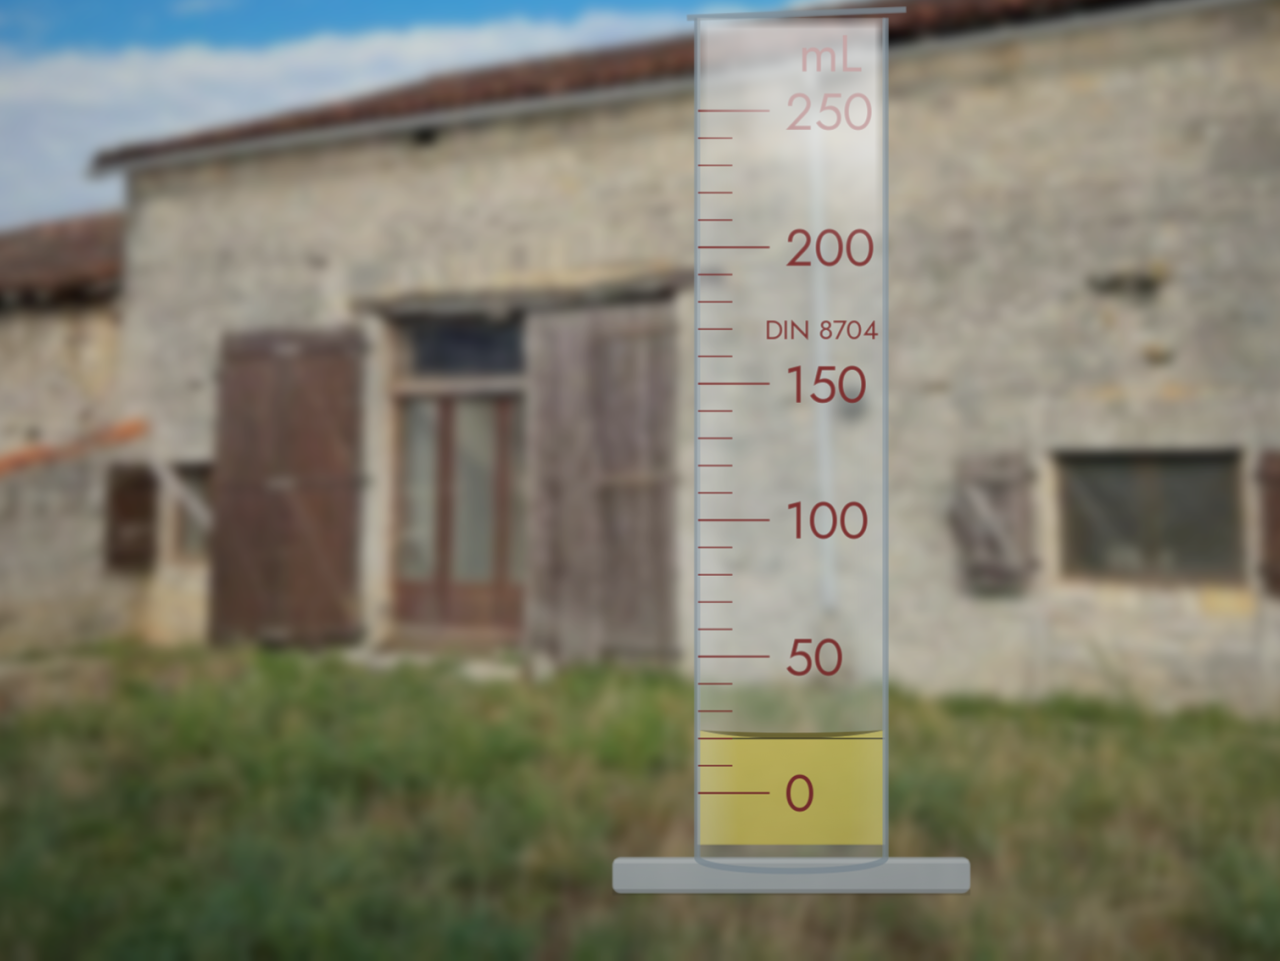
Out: value=20 unit=mL
